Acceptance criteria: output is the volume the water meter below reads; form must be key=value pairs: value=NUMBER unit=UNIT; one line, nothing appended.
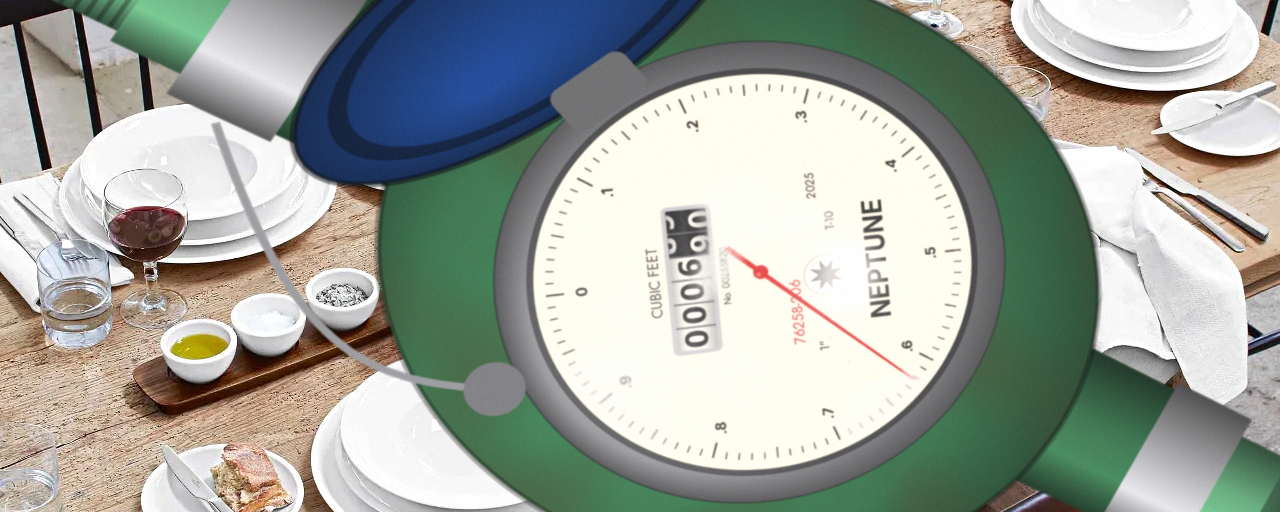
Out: value=689.62 unit=ft³
